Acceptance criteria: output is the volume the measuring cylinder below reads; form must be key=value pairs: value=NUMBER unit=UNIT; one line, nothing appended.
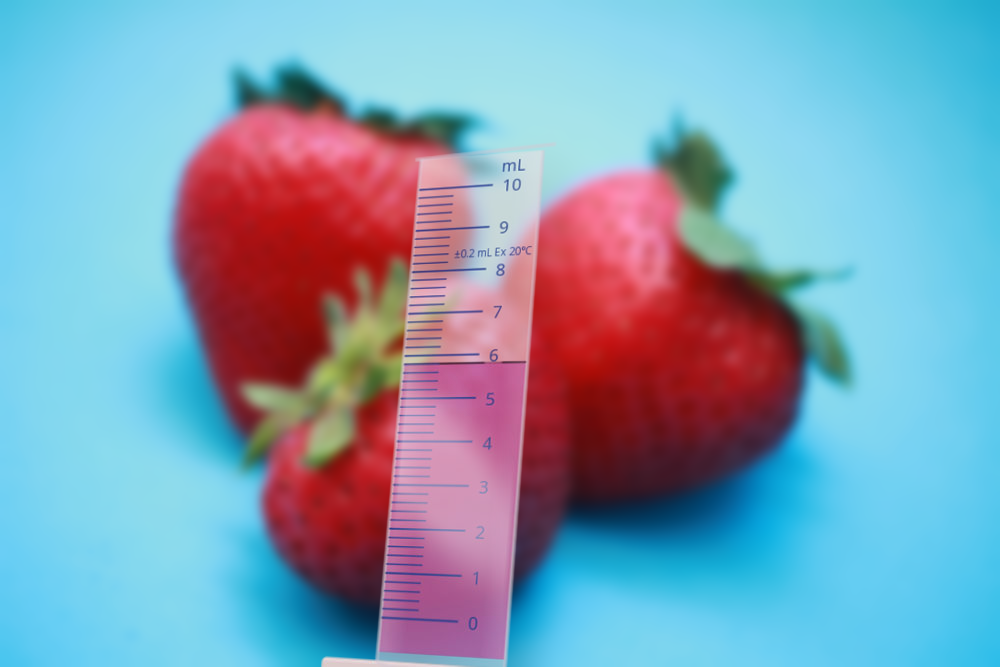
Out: value=5.8 unit=mL
